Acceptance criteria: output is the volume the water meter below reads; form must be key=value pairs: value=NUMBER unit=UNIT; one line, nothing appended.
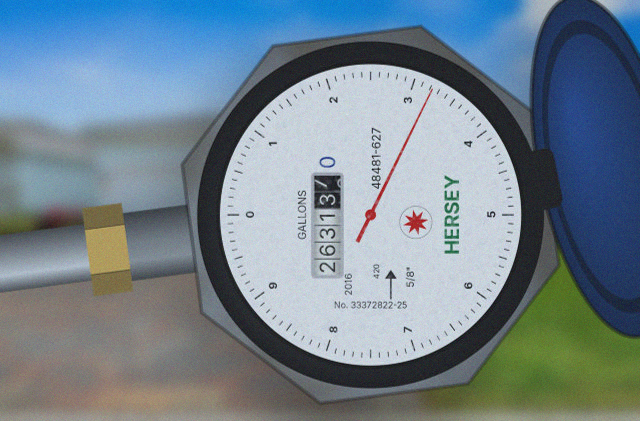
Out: value=2631373.2 unit=gal
